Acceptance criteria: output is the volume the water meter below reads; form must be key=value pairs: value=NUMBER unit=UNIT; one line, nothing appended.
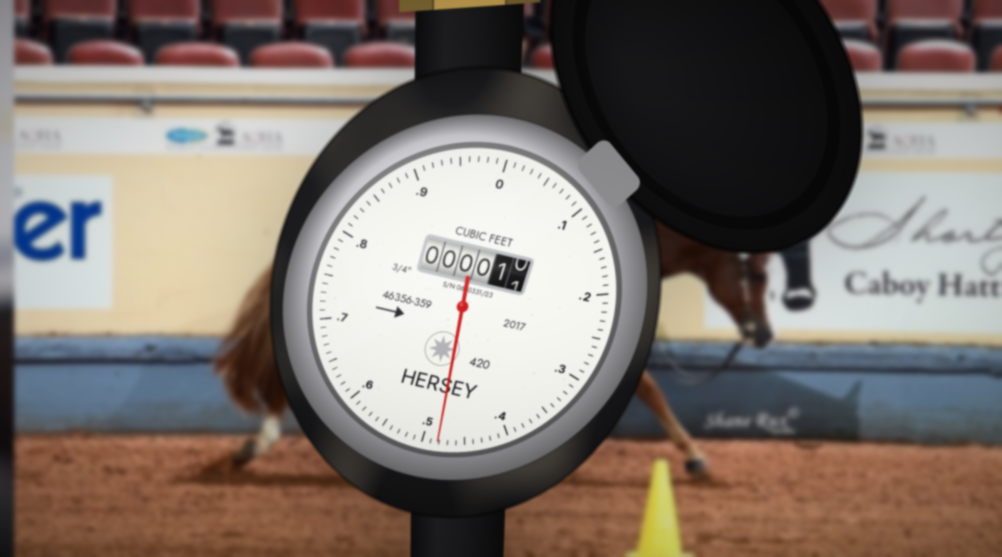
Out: value=10.48 unit=ft³
